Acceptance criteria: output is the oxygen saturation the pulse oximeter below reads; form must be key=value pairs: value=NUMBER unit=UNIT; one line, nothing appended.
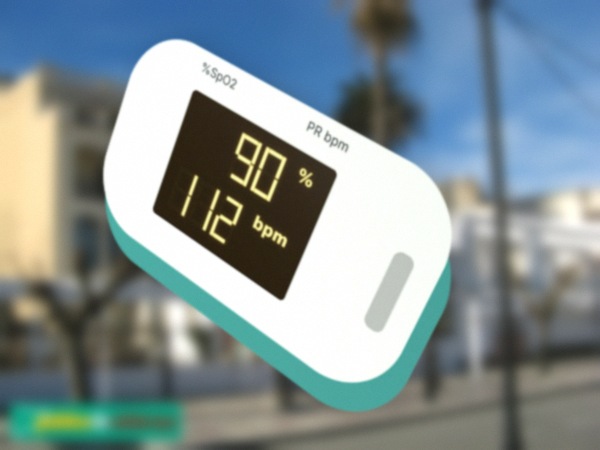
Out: value=90 unit=%
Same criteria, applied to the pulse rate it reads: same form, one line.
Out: value=112 unit=bpm
